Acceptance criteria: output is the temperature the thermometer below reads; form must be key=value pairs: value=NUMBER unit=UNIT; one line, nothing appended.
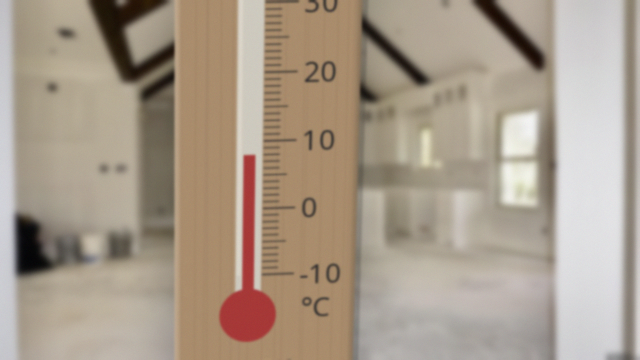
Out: value=8 unit=°C
